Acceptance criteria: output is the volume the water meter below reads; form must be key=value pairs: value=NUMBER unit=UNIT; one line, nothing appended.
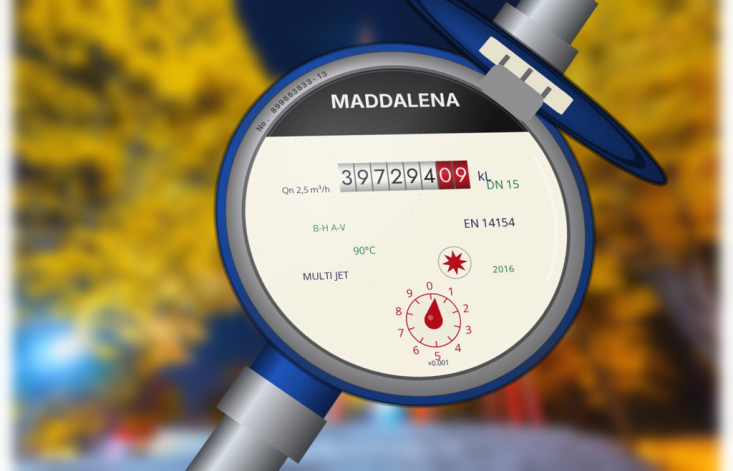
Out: value=397294.090 unit=kL
